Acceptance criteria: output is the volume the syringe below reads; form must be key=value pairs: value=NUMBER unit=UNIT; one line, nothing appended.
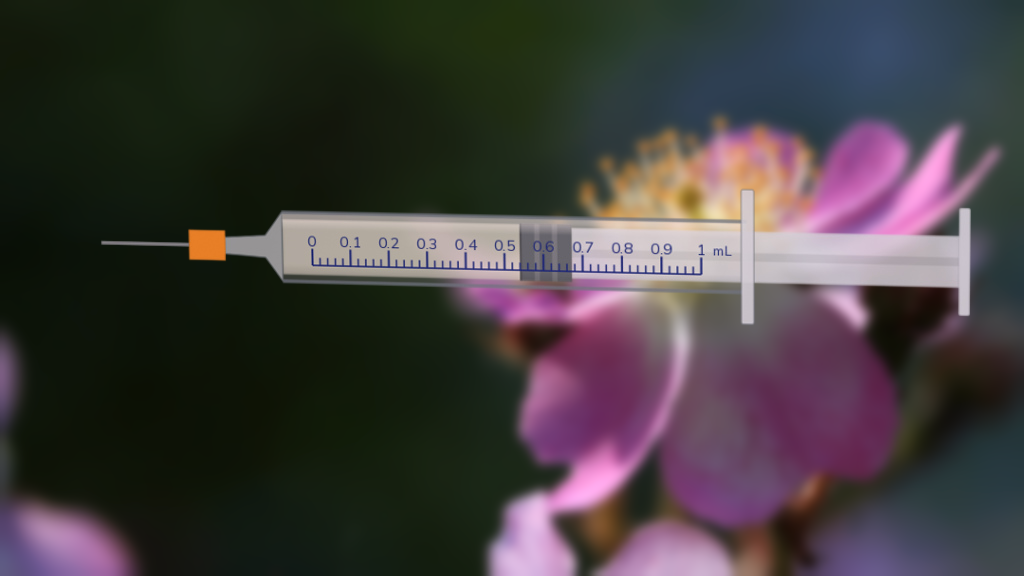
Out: value=0.54 unit=mL
